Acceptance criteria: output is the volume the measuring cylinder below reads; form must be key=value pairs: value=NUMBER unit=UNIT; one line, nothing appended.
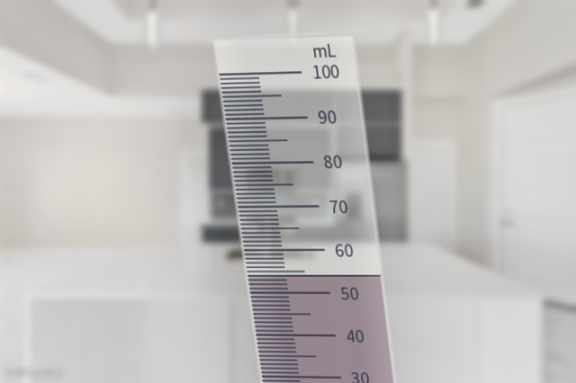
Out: value=54 unit=mL
